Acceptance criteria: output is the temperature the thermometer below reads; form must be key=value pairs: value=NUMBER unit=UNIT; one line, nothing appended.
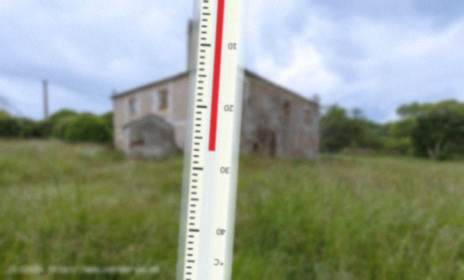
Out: value=27 unit=°C
